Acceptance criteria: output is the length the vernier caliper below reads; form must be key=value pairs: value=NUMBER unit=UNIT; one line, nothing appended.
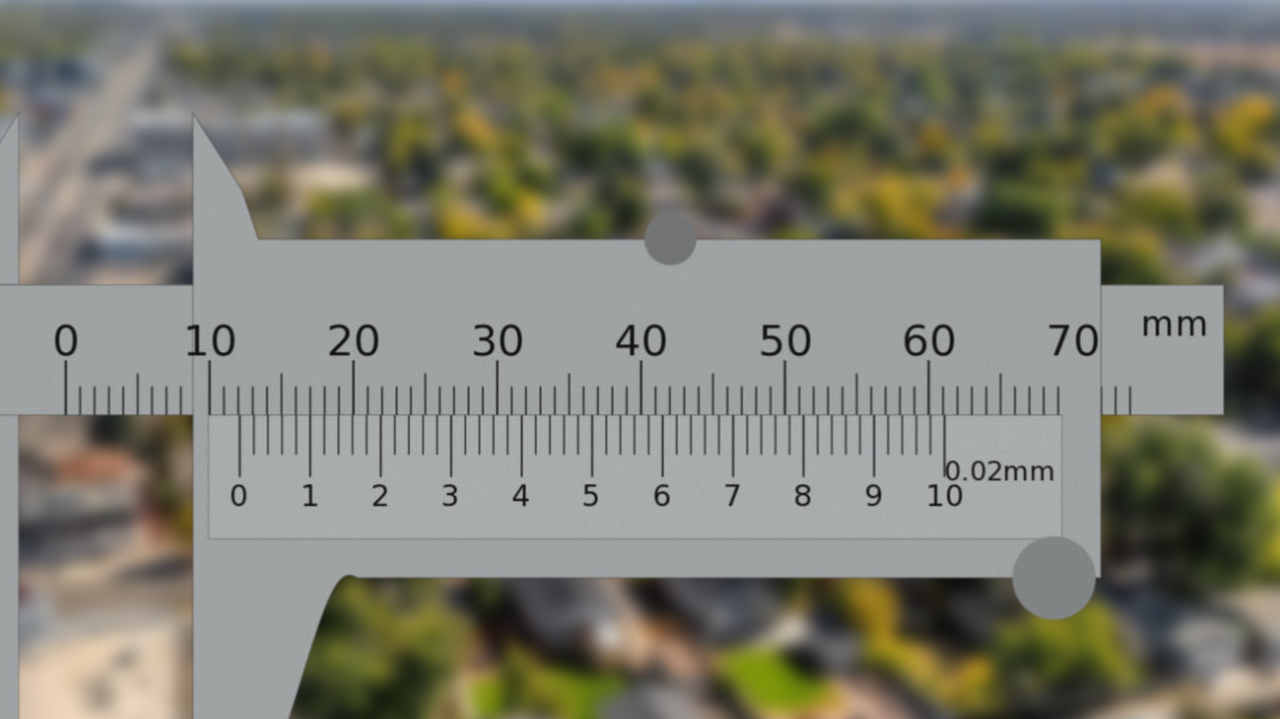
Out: value=12.1 unit=mm
